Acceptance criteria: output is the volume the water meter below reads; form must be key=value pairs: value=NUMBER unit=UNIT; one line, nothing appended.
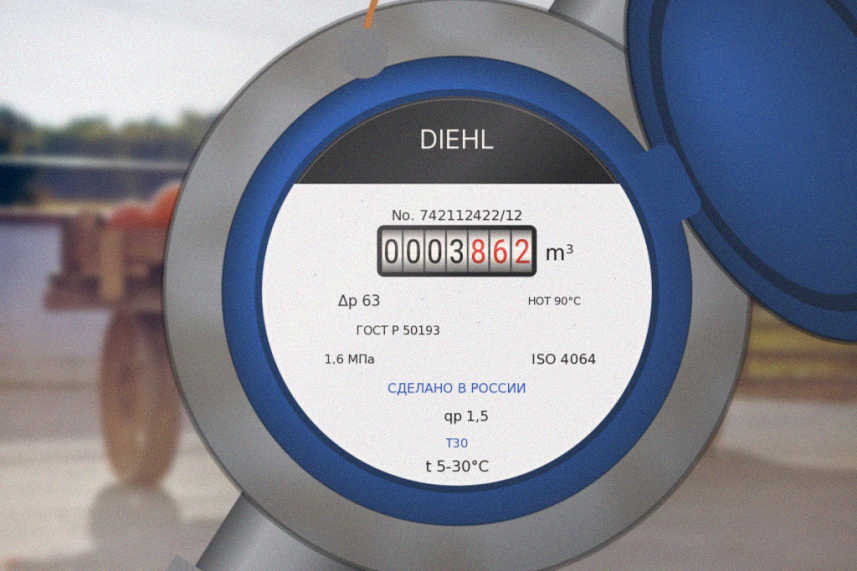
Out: value=3.862 unit=m³
